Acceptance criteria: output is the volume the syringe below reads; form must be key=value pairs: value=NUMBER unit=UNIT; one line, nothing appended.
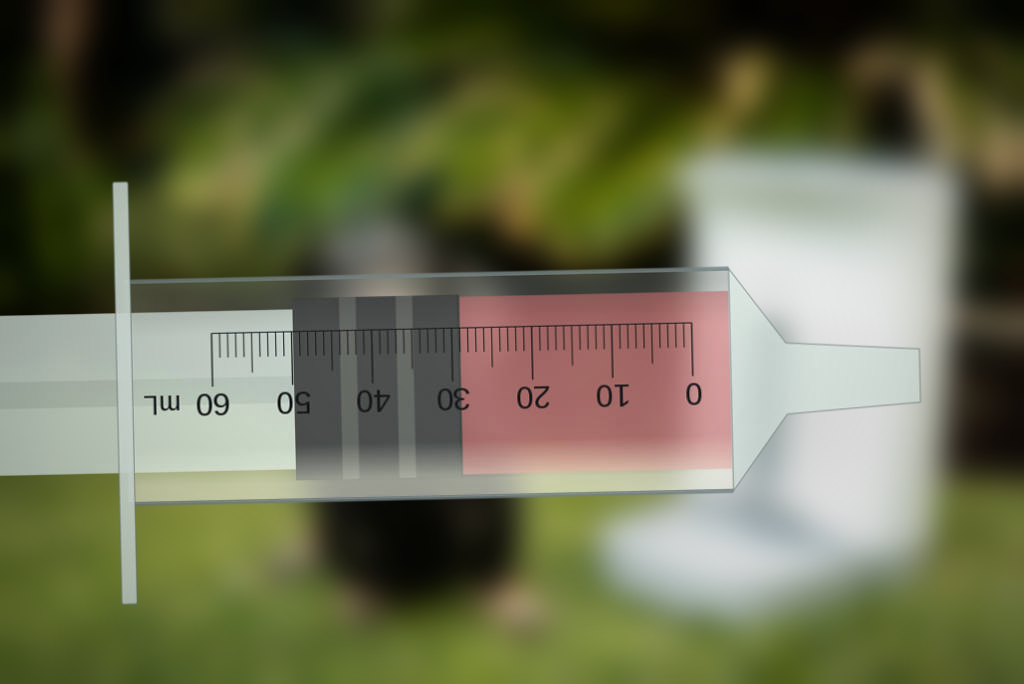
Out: value=29 unit=mL
